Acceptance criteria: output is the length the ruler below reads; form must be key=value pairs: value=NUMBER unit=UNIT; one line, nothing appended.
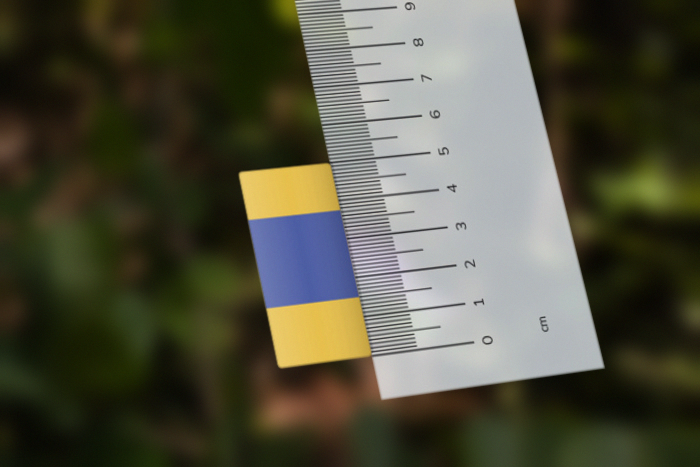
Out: value=5 unit=cm
